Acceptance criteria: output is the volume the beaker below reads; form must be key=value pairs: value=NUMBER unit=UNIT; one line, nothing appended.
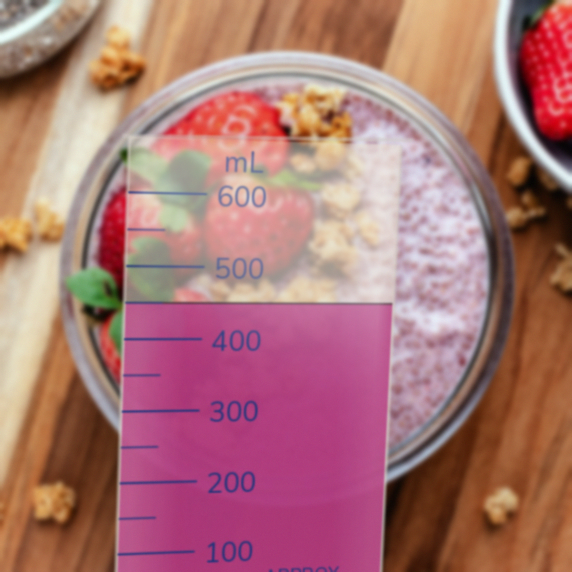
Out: value=450 unit=mL
